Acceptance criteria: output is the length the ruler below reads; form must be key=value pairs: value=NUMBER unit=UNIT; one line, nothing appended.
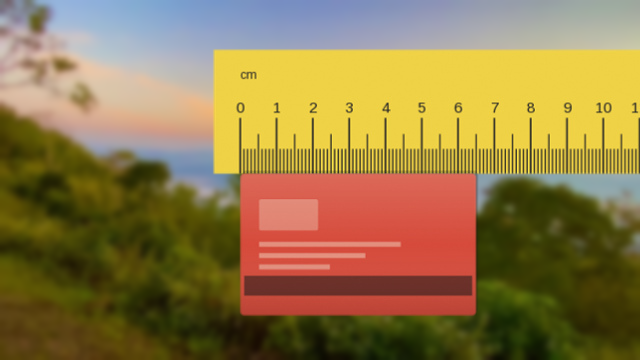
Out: value=6.5 unit=cm
